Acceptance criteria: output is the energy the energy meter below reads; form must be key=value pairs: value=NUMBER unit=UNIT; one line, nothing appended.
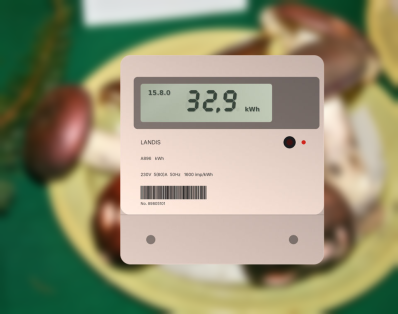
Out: value=32.9 unit=kWh
